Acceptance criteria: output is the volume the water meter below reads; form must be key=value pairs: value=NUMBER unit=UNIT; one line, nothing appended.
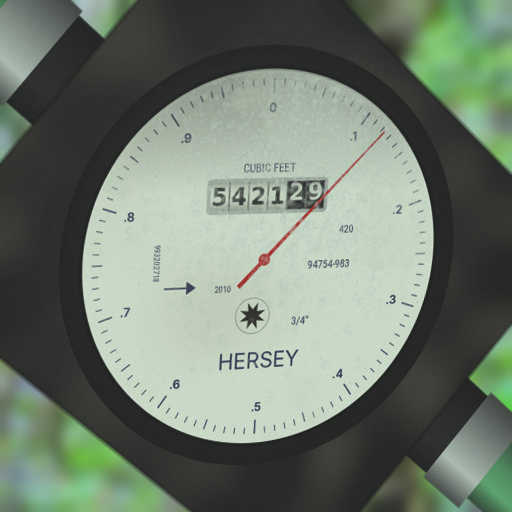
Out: value=542129.12 unit=ft³
